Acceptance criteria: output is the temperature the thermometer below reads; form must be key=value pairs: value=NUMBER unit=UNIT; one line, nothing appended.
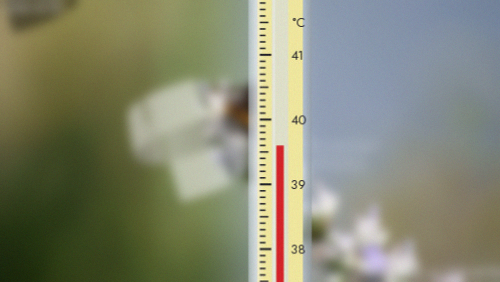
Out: value=39.6 unit=°C
